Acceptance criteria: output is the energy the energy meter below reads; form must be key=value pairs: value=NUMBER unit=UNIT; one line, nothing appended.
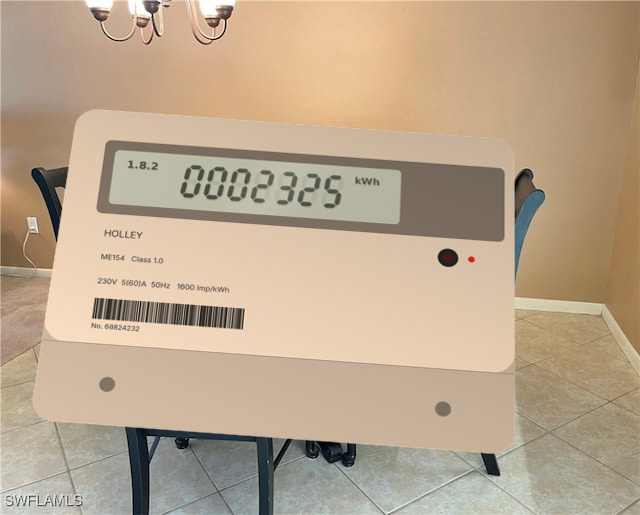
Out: value=2325 unit=kWh
